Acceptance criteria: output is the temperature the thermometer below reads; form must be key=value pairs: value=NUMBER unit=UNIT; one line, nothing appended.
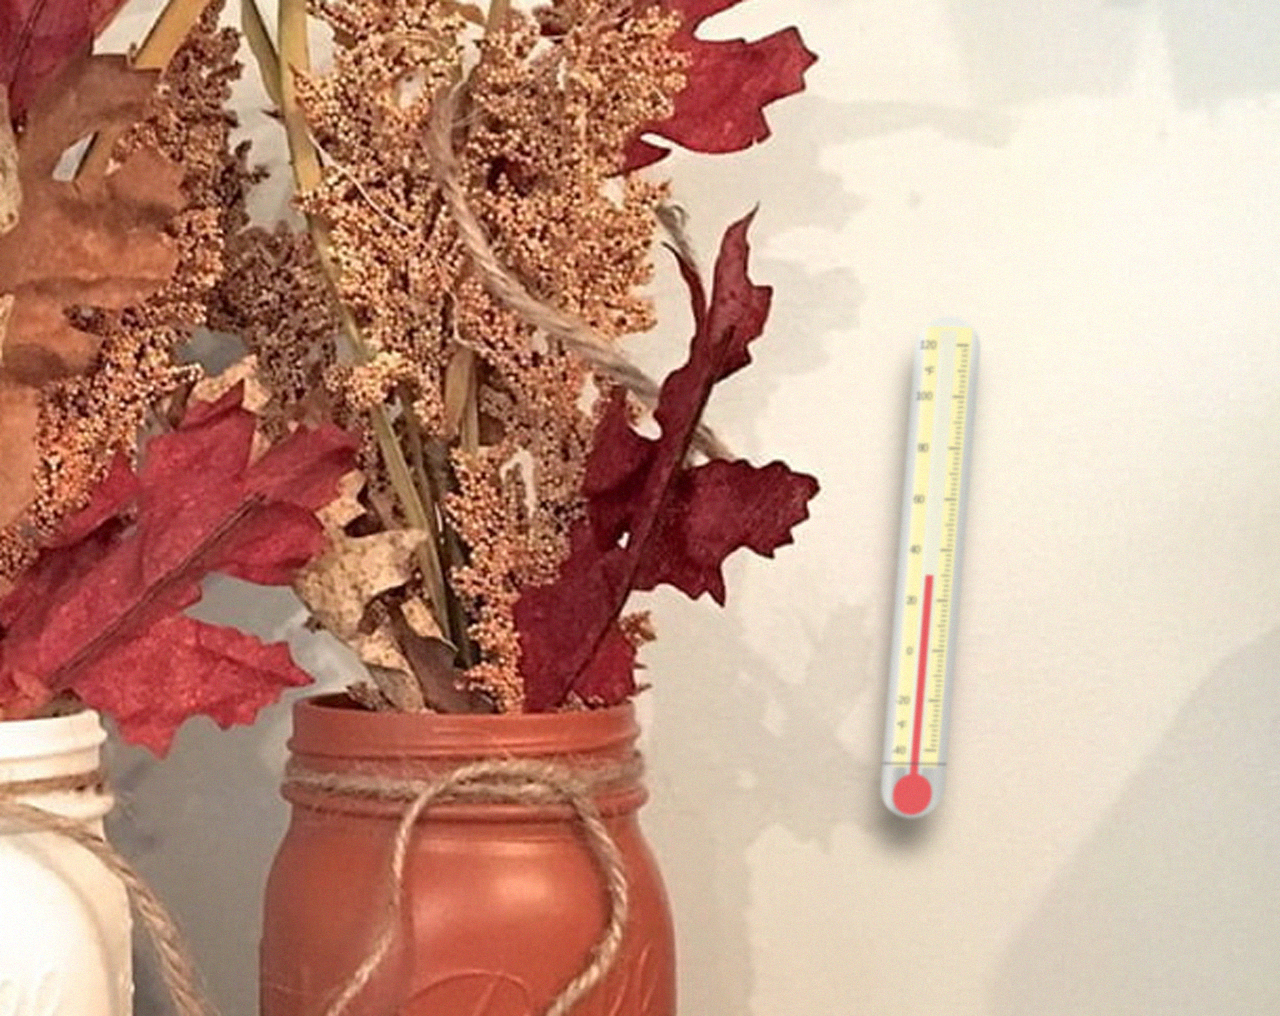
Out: value=30 unit=°F
